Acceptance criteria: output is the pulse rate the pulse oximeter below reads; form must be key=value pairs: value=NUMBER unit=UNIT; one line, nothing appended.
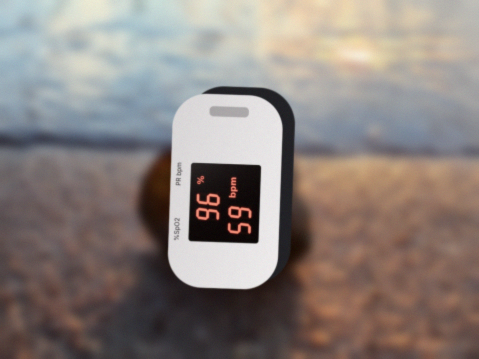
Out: value=59 unit=bpm
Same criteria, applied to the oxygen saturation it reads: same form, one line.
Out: value=96 unit=%
